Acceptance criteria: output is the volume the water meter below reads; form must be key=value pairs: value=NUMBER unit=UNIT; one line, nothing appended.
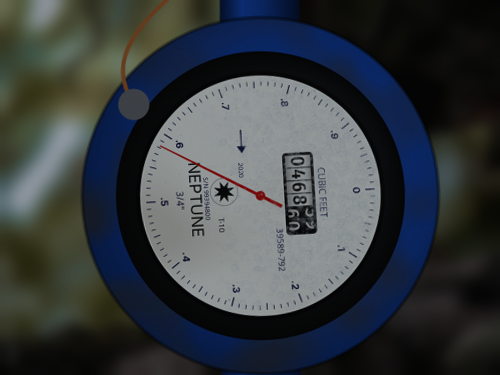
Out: value=46859.58 unit=ft³
